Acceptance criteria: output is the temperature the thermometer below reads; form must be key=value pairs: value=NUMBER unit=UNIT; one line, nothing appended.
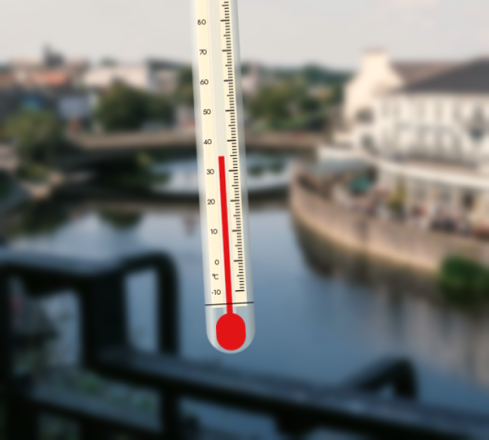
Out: value=35 unit=°C
